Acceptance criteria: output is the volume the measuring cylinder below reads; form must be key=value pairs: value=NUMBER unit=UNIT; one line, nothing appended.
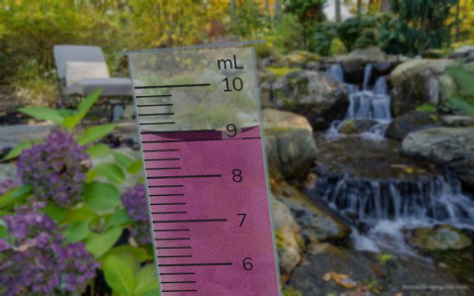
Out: value=8.8 unit=mL
